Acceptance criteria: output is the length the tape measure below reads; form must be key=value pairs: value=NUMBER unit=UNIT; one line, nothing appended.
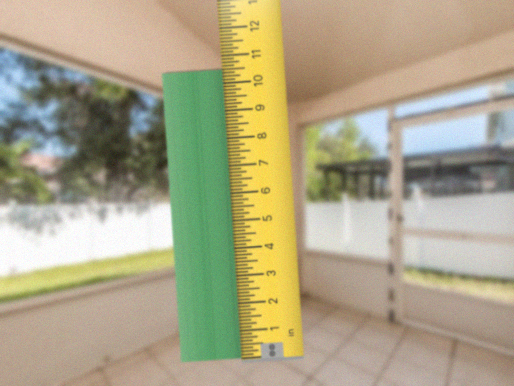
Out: value=10.5 unit=in
